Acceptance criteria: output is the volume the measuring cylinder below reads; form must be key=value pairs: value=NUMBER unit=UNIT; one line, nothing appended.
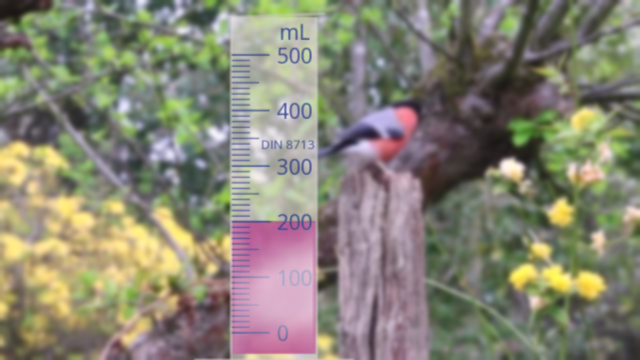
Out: value=200 unit=mL
